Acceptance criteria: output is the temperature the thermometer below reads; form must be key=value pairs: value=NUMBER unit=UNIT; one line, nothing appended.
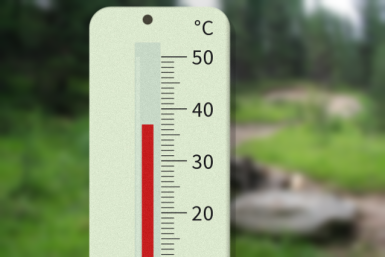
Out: value=37 unit=°C
